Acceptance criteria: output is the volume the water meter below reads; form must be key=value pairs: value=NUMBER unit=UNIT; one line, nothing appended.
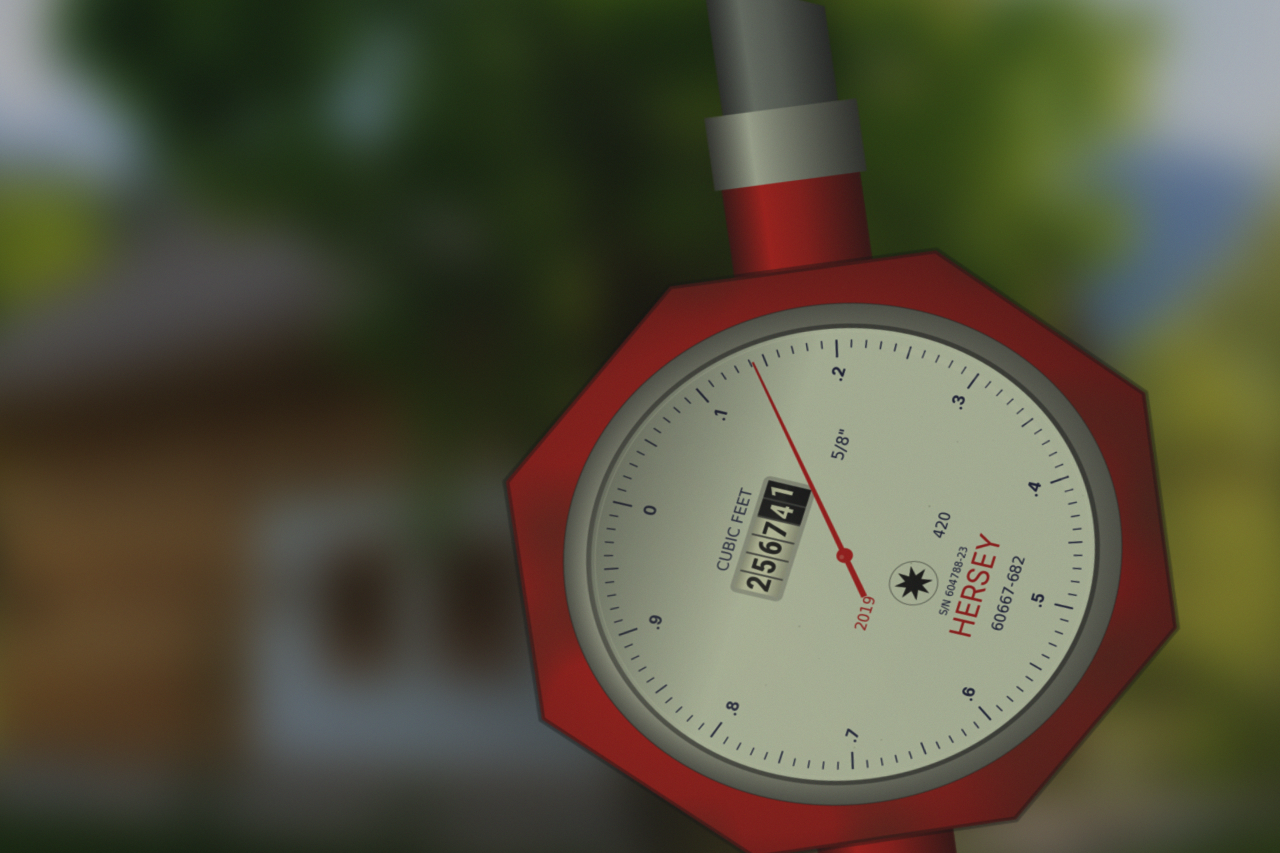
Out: value=256741.14 unit=ft³
